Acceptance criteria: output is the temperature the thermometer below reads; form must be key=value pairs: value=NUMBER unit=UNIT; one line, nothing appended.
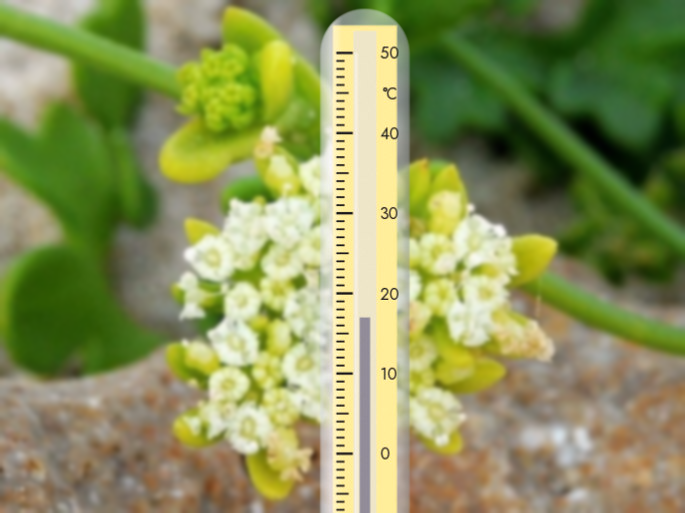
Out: value=17 unit=°C
